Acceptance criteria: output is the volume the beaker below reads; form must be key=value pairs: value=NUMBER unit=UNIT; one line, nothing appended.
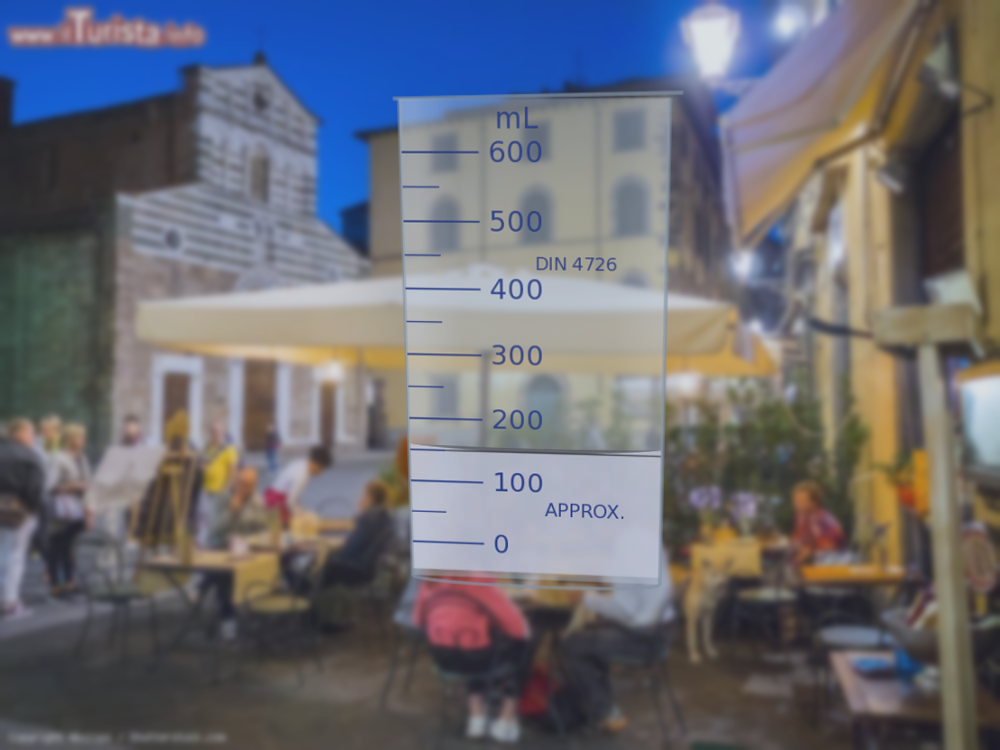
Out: value=150 unit=mL
